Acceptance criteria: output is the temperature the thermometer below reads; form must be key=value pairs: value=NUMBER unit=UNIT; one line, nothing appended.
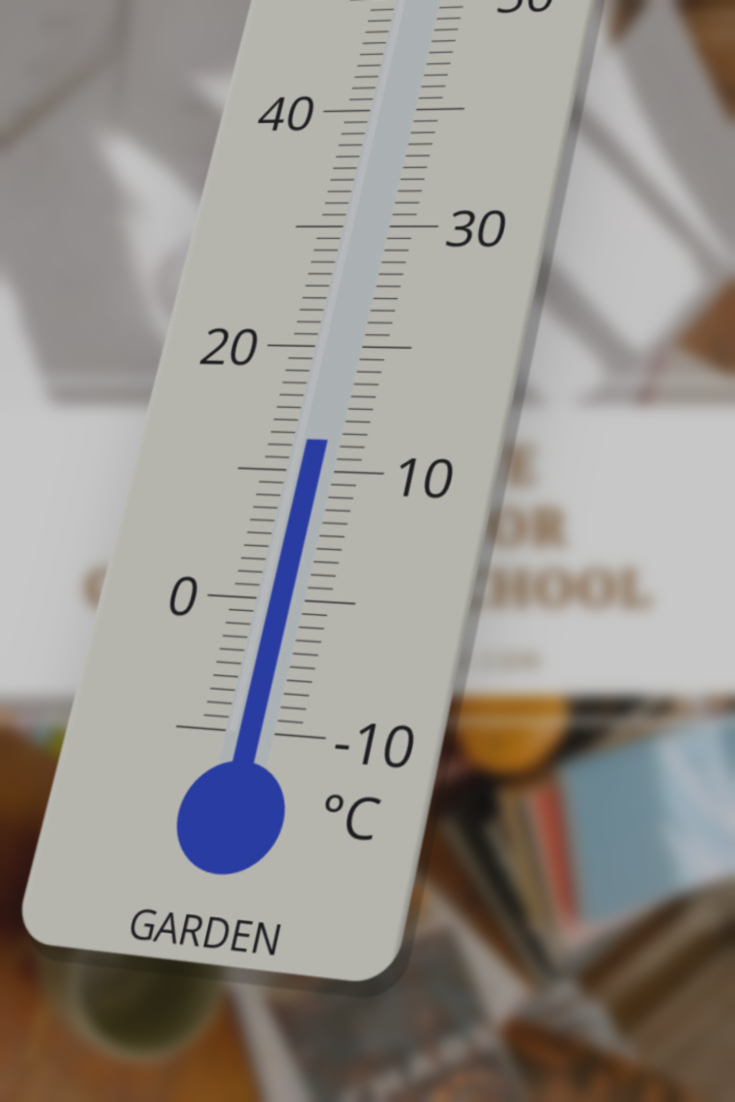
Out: value=12.5 unit=°C
